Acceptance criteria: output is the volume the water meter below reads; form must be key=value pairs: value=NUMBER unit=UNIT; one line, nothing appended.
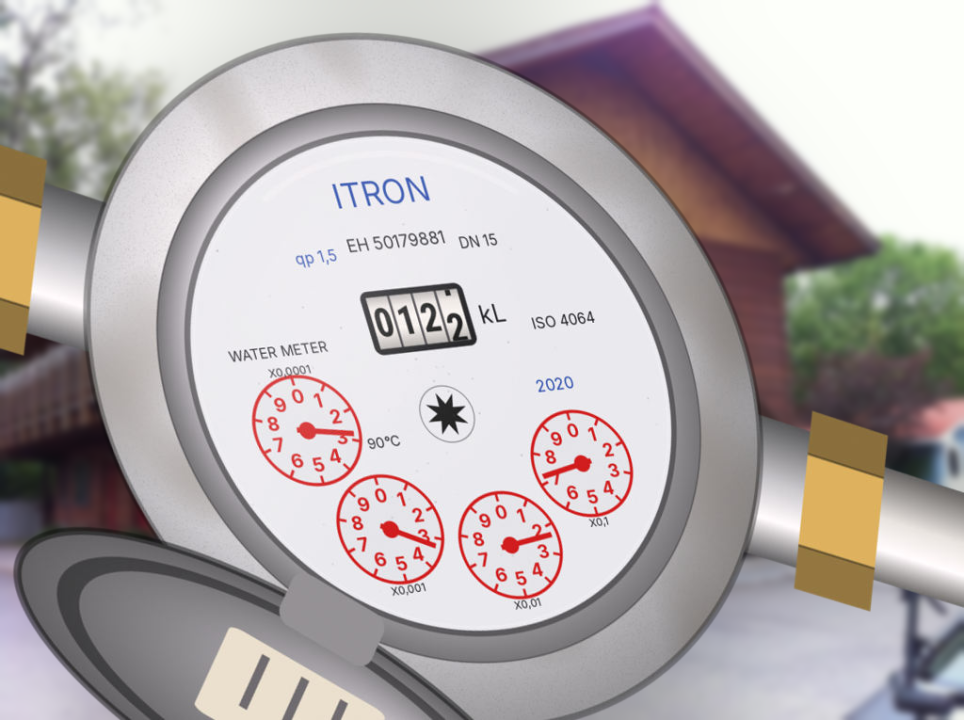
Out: value=121.7232 unit=kL
